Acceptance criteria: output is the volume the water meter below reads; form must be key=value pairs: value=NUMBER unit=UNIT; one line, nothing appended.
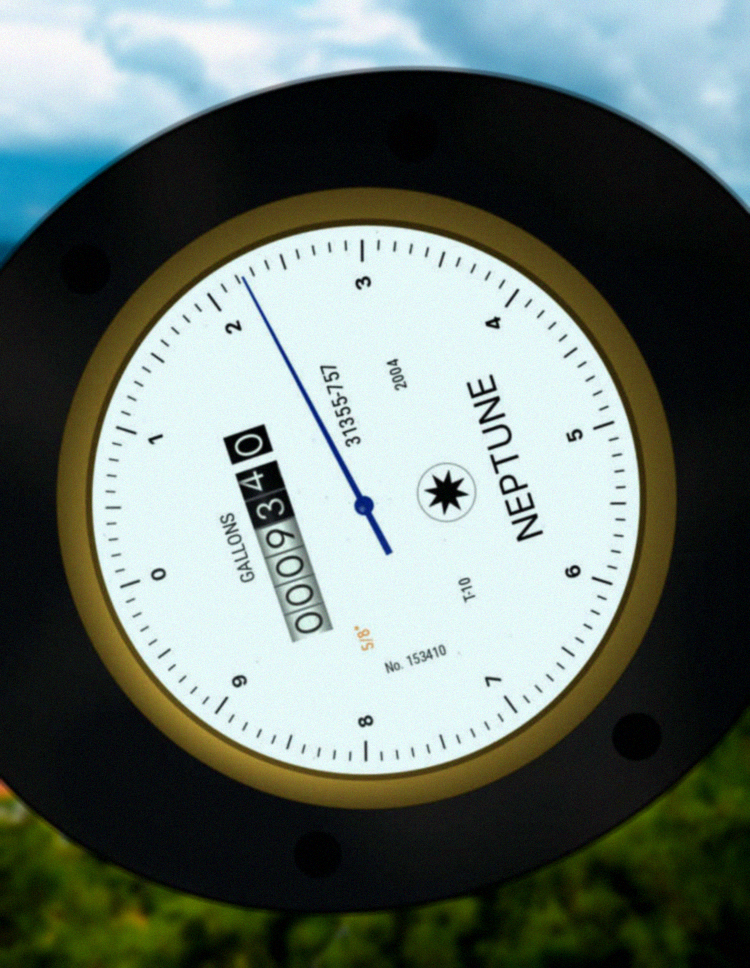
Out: value=9342.2 unit=gal
